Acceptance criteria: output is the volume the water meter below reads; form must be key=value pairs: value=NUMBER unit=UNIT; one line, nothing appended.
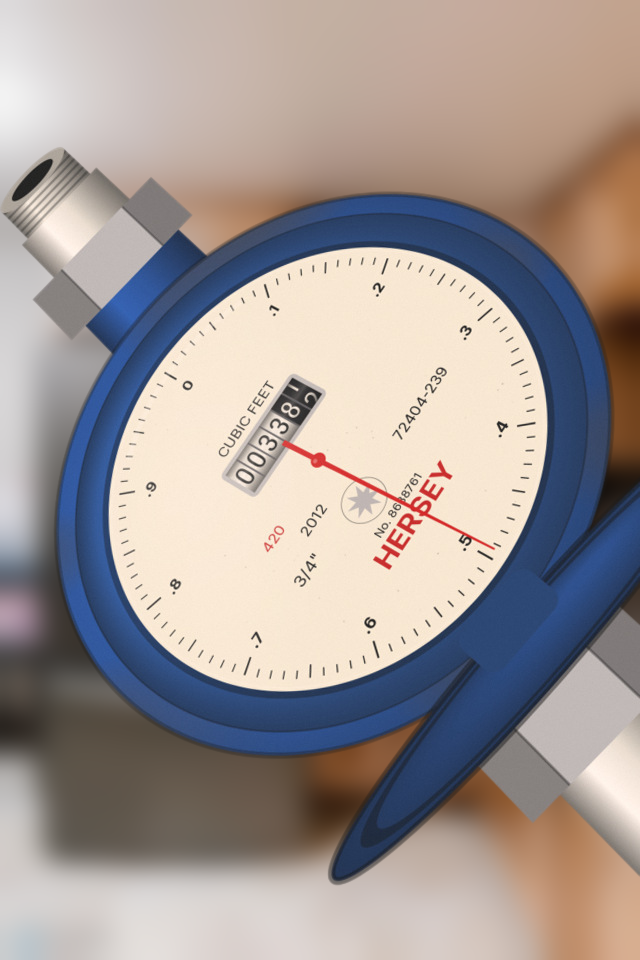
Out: value=3381.49 unit=ft³
